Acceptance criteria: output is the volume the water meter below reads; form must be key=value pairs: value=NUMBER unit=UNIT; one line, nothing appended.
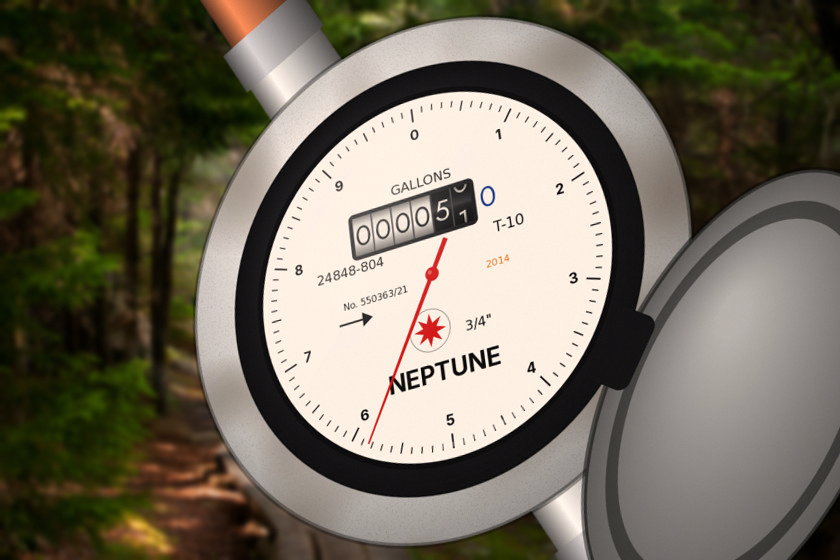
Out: value=505.8 unit=gal
